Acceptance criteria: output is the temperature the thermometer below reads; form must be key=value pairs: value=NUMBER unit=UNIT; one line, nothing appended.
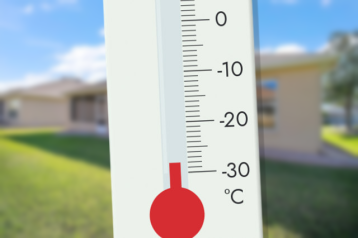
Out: value=-28 unit=°C
